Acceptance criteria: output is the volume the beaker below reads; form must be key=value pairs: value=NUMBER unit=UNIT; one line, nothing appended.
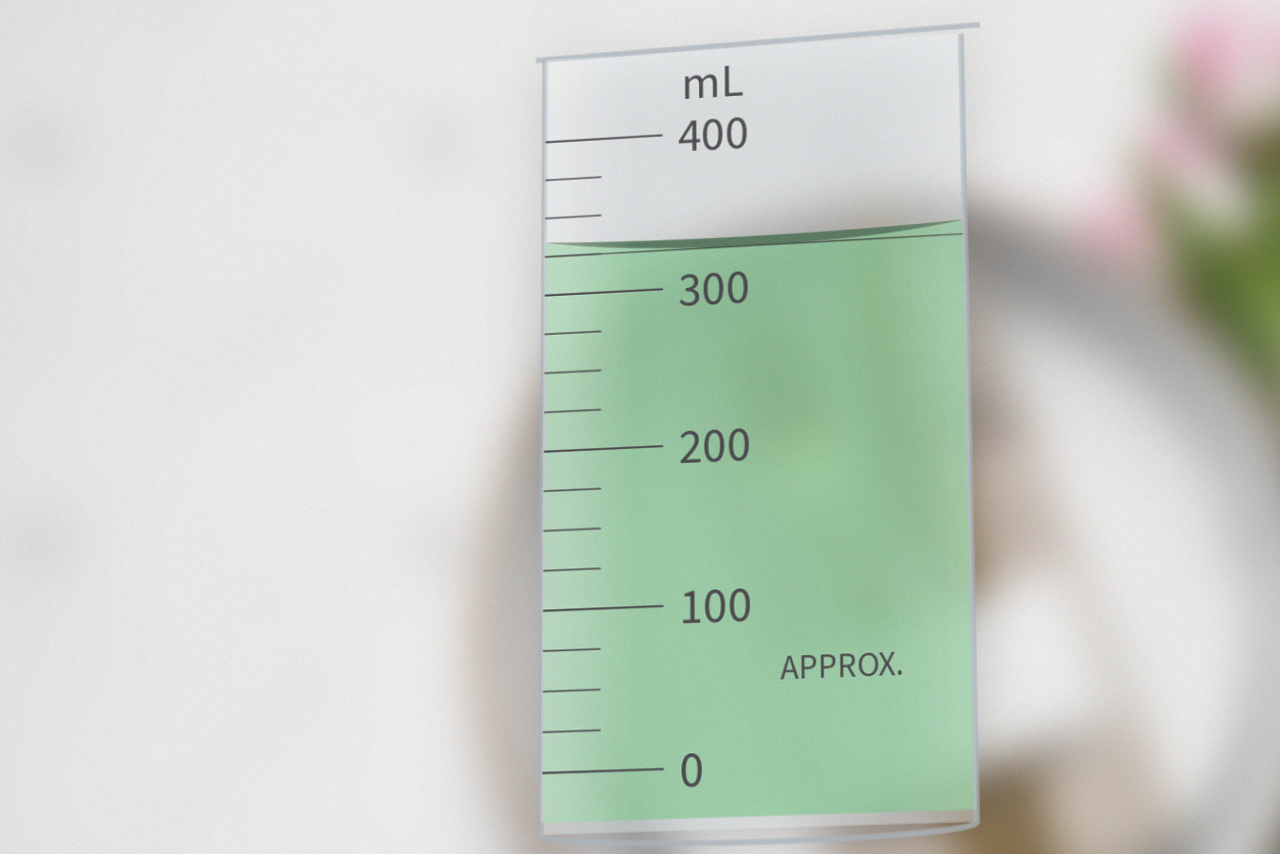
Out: value=325 unit=mL
